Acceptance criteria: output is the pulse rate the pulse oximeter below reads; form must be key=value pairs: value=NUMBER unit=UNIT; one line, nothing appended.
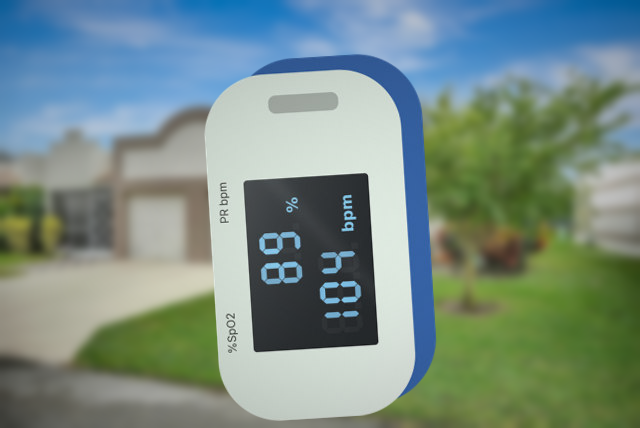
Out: value=104 unit=bpm
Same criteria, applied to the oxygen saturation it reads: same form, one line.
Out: value=89 unit=%
